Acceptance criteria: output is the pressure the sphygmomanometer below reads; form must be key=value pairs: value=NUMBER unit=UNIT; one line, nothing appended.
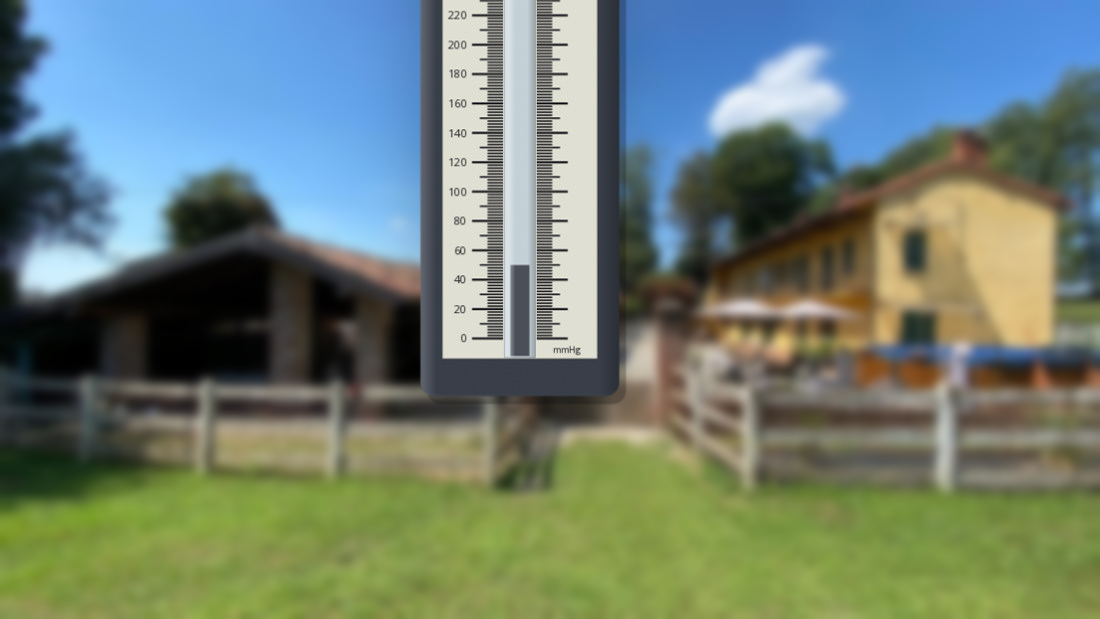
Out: value=50 unit=mmHg
